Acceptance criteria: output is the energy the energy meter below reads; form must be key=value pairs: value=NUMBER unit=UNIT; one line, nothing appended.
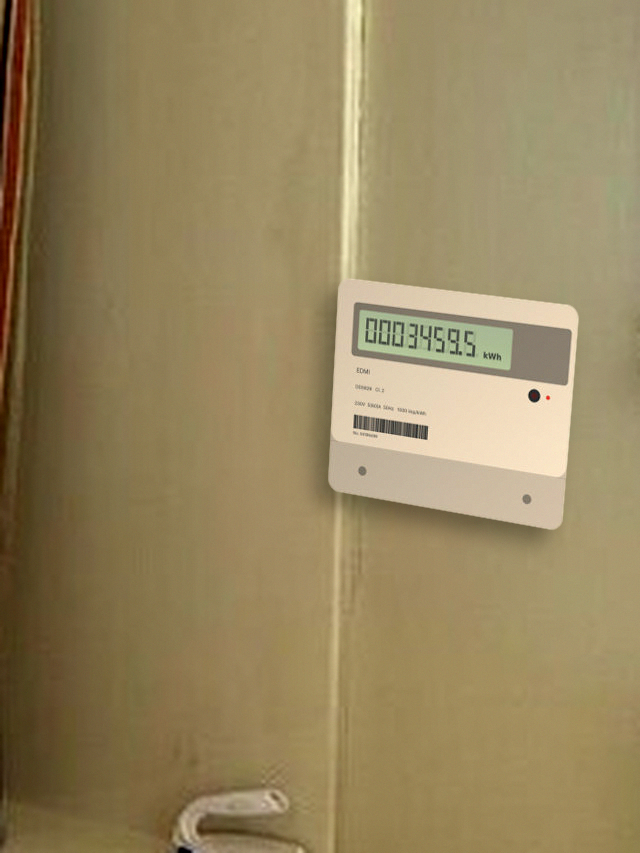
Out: value=3459.5 unit=kWh
